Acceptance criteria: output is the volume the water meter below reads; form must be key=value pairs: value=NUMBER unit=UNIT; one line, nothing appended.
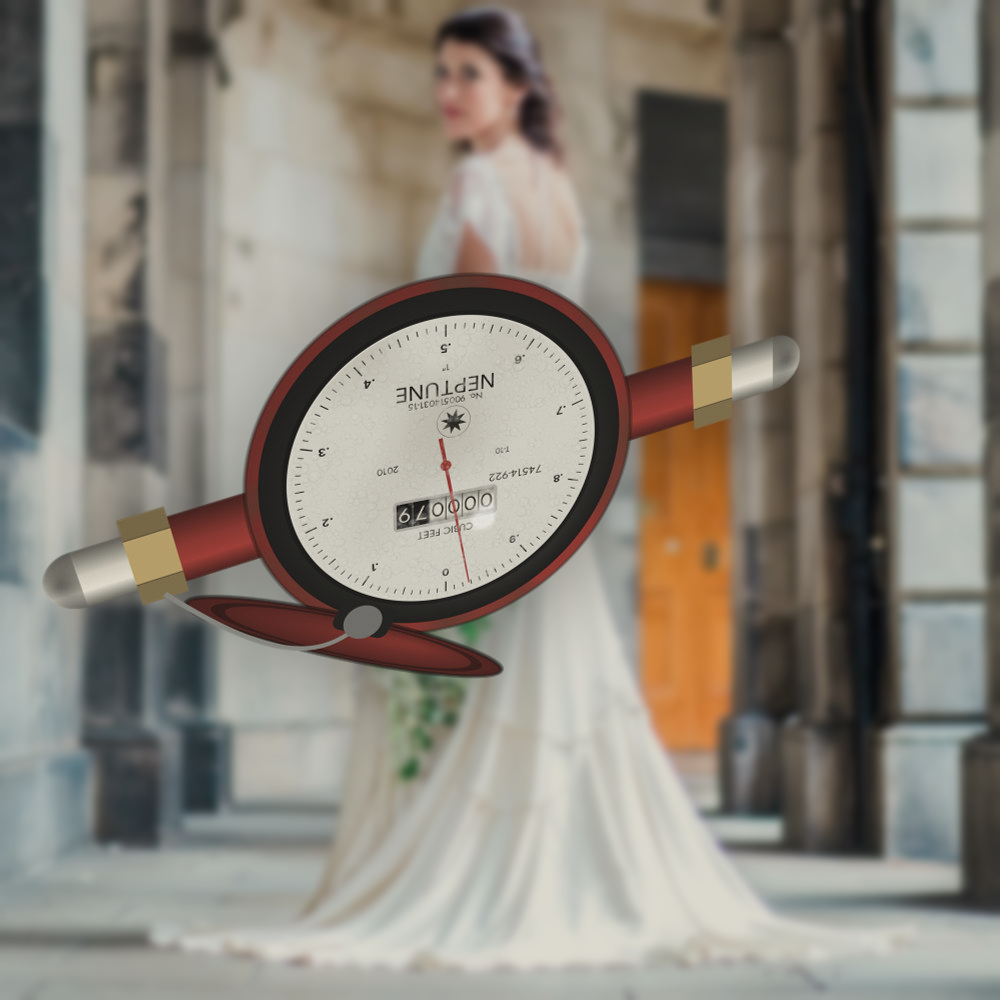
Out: value=78.97 unit=ft³
